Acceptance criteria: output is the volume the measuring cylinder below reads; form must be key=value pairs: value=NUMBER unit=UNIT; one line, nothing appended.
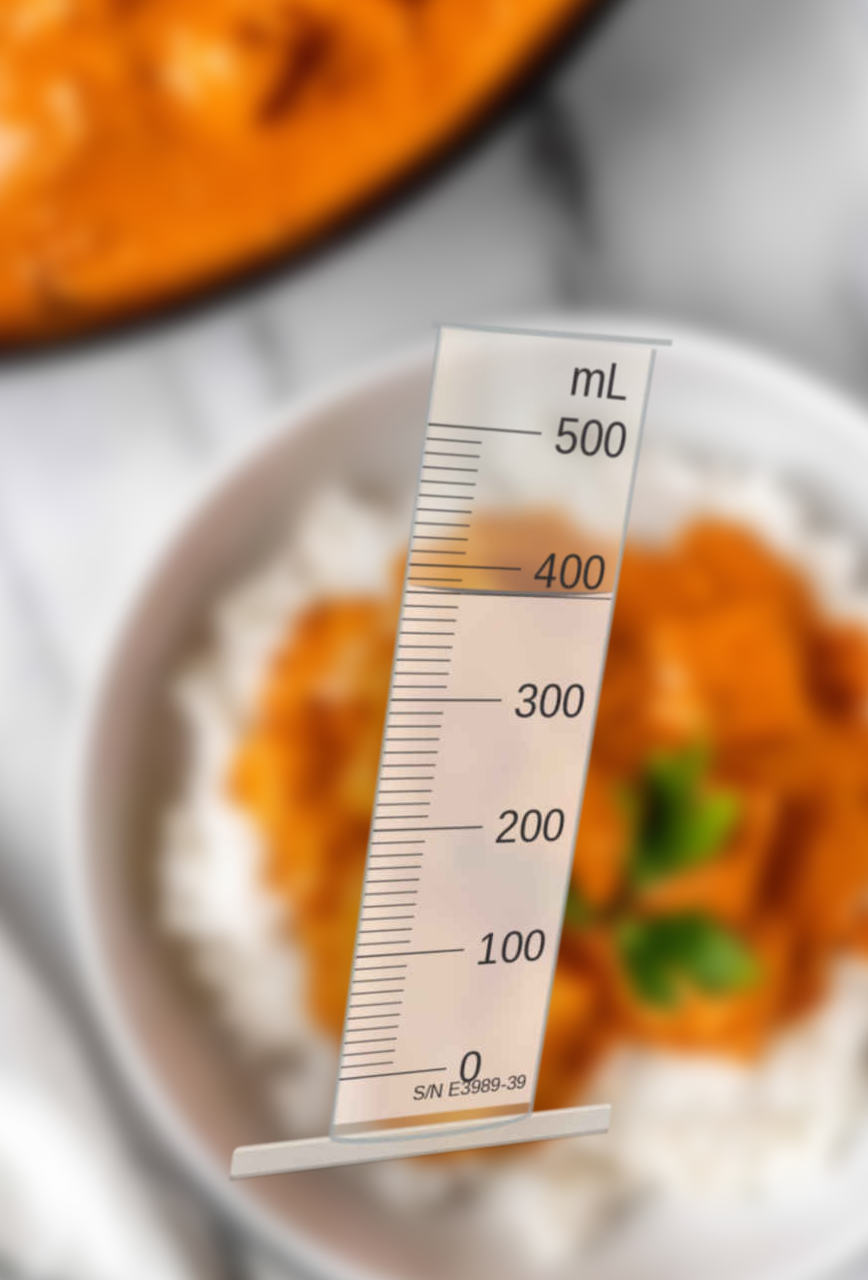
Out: value=380 unit=mL
